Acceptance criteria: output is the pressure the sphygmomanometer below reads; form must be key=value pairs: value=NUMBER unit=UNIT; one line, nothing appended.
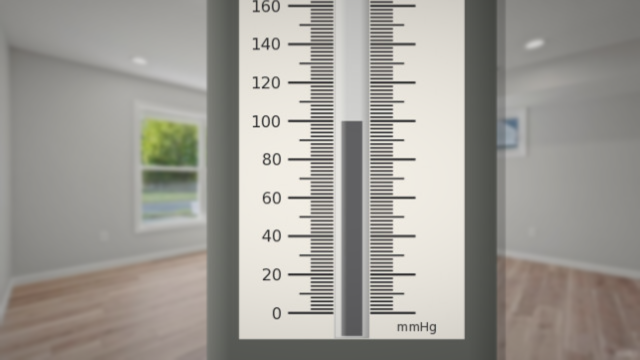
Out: value=100 unit=mmHg
